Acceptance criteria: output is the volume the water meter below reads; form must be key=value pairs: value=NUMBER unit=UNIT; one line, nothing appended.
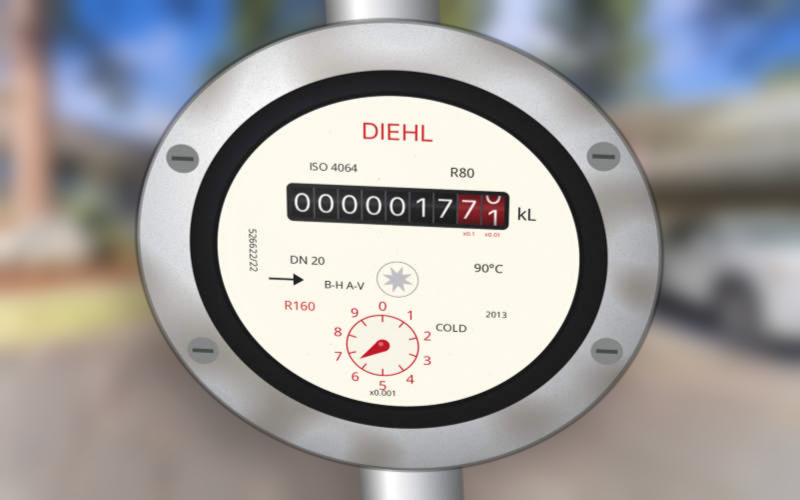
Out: value=17.706 unit=kL
